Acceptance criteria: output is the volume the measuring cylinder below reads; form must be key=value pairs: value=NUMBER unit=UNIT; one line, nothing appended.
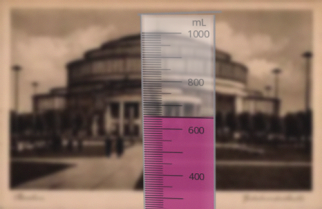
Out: value=650 unit=mL
